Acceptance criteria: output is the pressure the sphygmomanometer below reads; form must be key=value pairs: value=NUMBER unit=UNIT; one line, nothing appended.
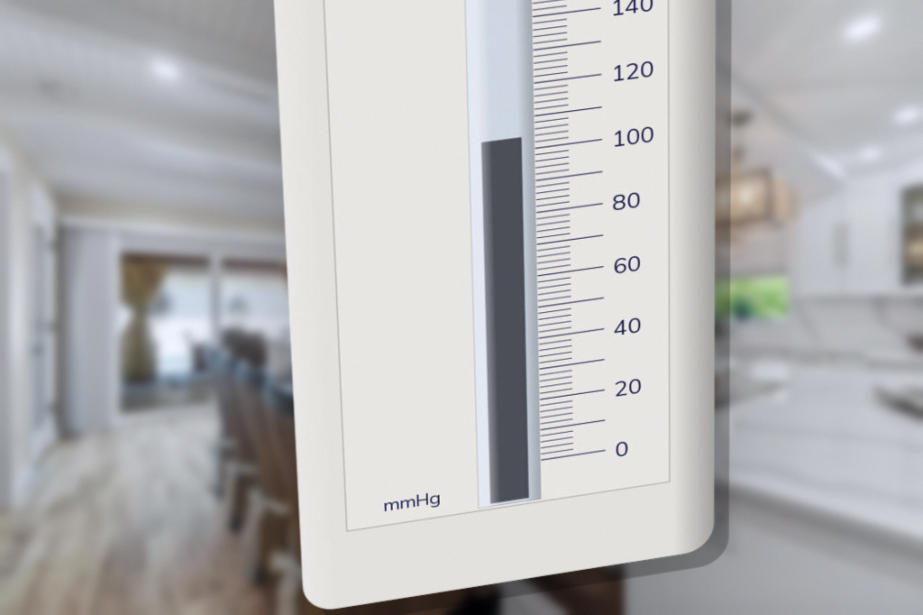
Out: value=104 unit=mmHg
